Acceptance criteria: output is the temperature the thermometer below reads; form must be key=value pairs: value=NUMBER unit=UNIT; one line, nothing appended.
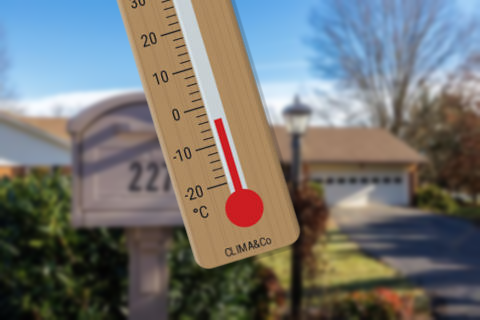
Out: value=-4 unit=°C
